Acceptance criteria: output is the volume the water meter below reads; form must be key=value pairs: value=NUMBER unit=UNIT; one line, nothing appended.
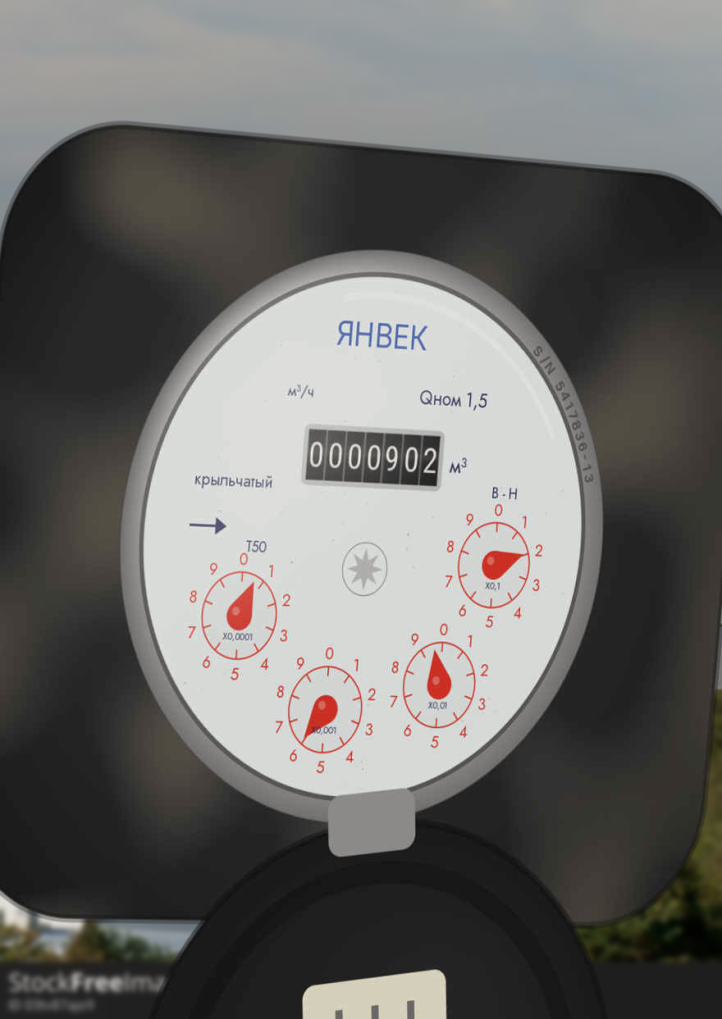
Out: value=902.1960 unit=m³
